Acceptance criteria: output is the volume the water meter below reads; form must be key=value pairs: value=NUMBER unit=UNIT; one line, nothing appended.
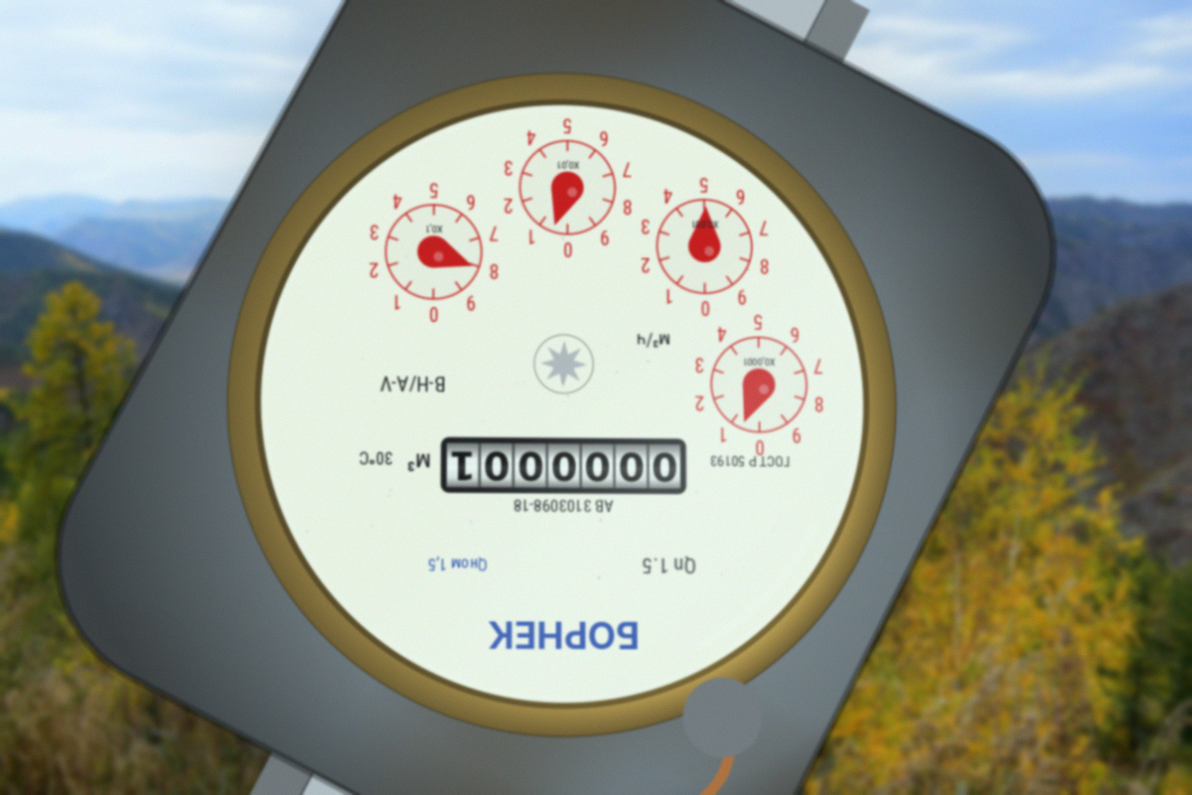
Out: value=1.8050 unit=m³
